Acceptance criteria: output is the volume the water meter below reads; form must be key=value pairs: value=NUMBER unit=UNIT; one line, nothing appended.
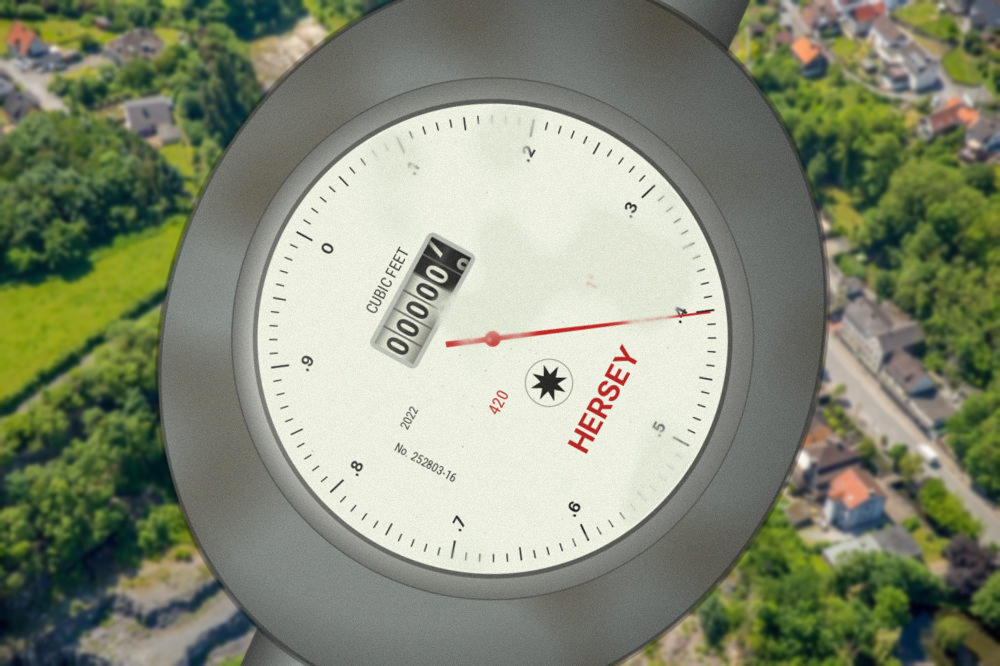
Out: value=7.40 unit=ft³
